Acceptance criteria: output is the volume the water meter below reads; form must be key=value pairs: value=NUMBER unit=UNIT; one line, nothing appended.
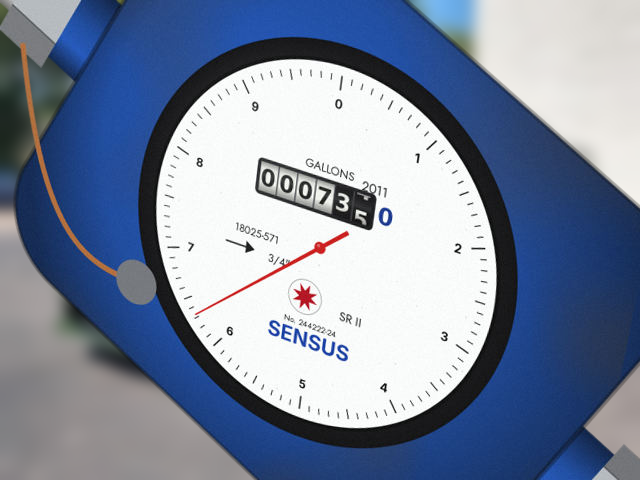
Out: value=7346.3 unit=gal
